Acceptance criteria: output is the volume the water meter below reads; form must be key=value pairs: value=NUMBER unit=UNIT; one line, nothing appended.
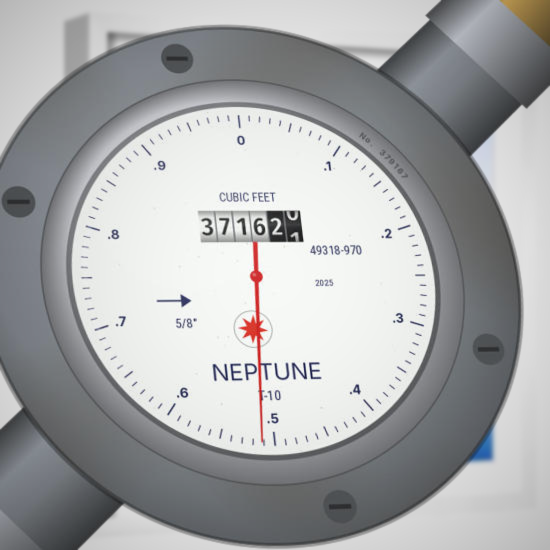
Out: value=371620.51 unit=ft³
